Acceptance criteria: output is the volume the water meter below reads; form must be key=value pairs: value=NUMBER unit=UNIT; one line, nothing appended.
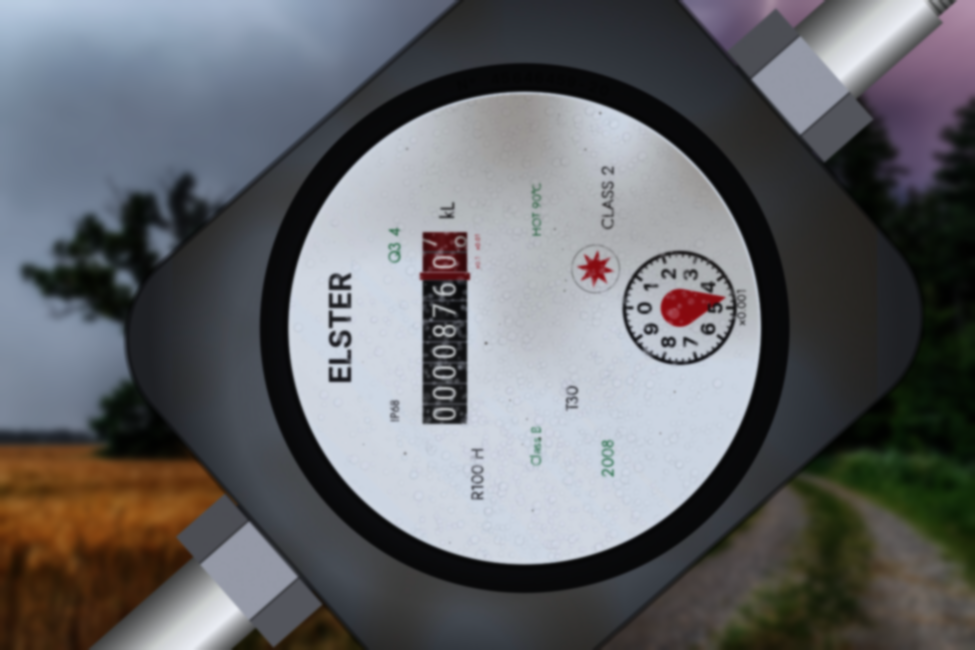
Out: value=876.074 unit=kL
